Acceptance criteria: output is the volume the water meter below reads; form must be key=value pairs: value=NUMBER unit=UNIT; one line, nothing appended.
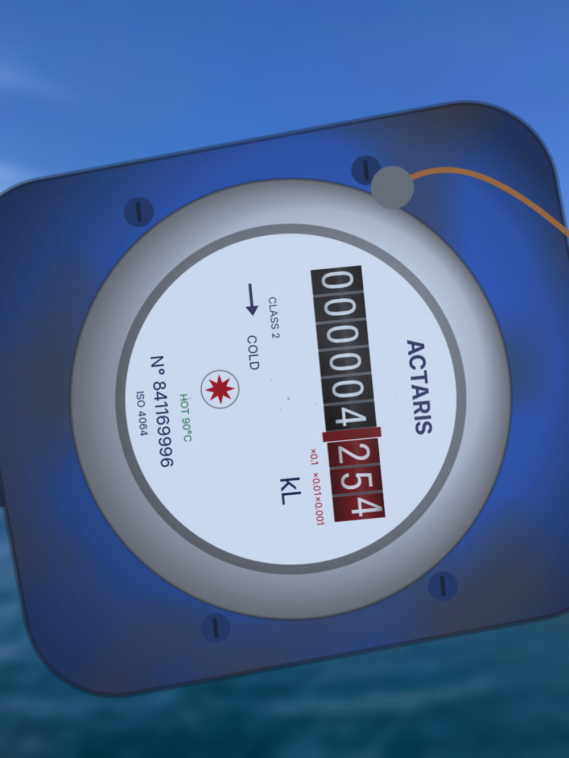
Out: value=4.254 unit=kL
